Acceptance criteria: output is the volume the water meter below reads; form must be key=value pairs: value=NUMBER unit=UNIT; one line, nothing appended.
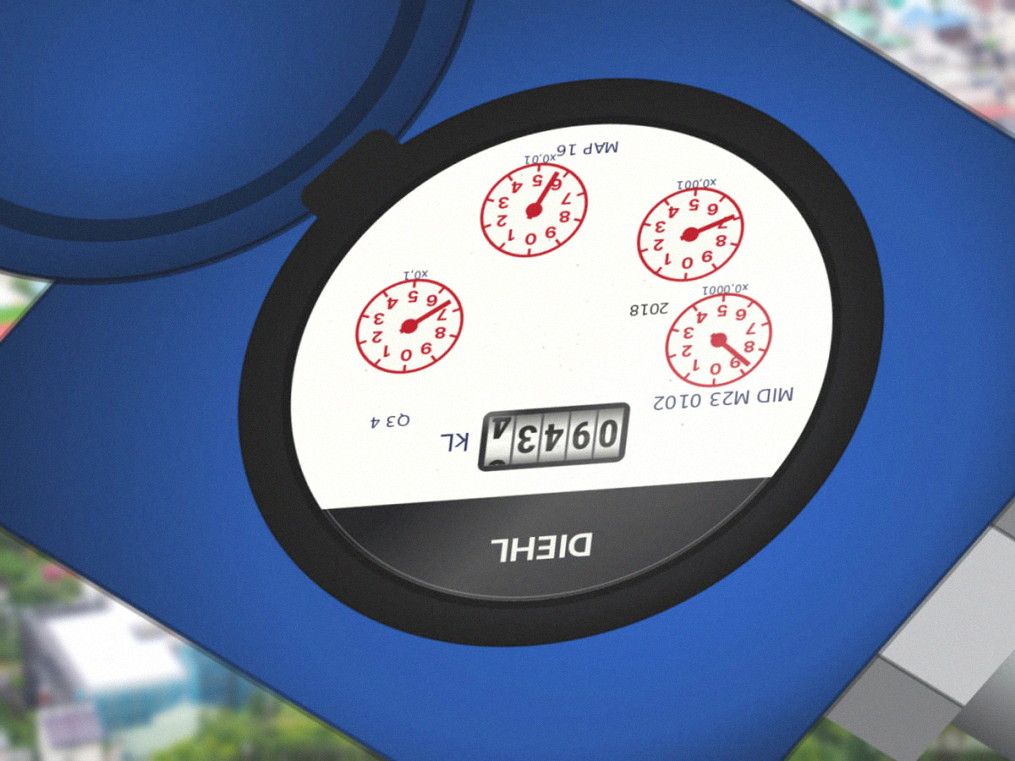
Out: value=9433.6568 unit=kL
